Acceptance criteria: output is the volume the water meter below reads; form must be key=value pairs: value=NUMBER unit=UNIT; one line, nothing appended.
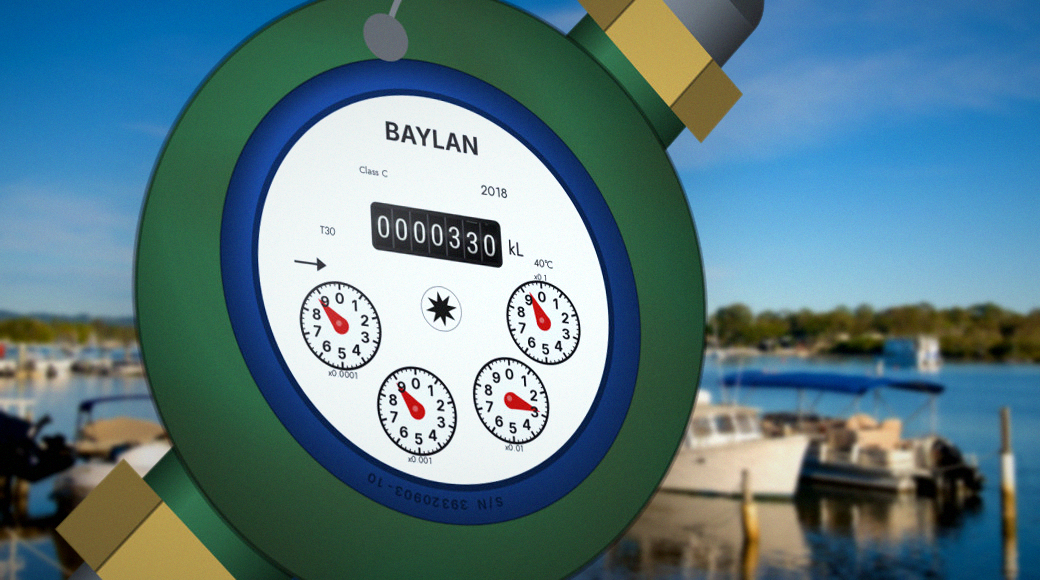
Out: value=329.9288 unit=kL
